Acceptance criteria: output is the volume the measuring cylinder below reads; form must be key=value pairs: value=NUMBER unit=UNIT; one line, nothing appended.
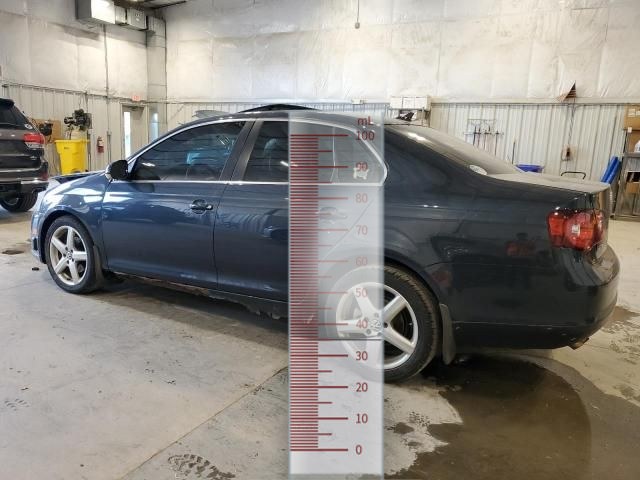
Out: value=35 unit=mL
